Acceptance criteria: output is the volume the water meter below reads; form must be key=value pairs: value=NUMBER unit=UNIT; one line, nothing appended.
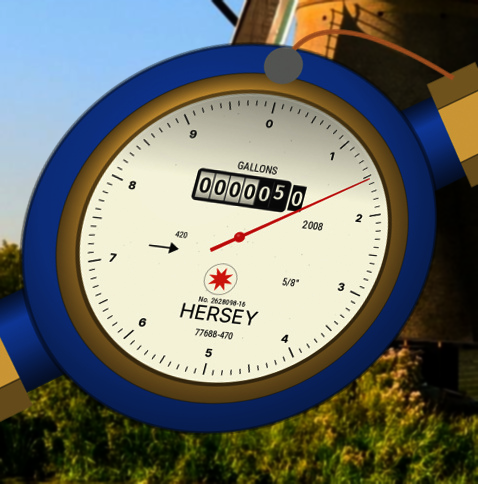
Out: value=51.5 unit=gal
